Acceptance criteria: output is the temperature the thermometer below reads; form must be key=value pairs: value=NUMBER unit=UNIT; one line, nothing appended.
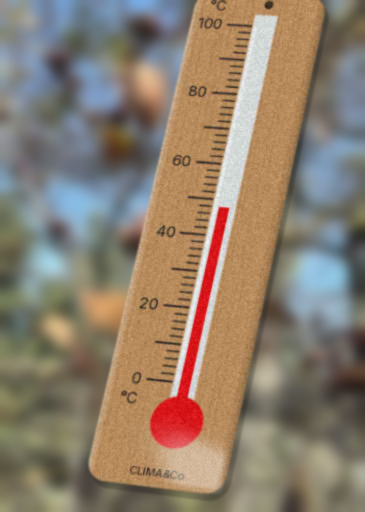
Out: value=48 unit=°C
